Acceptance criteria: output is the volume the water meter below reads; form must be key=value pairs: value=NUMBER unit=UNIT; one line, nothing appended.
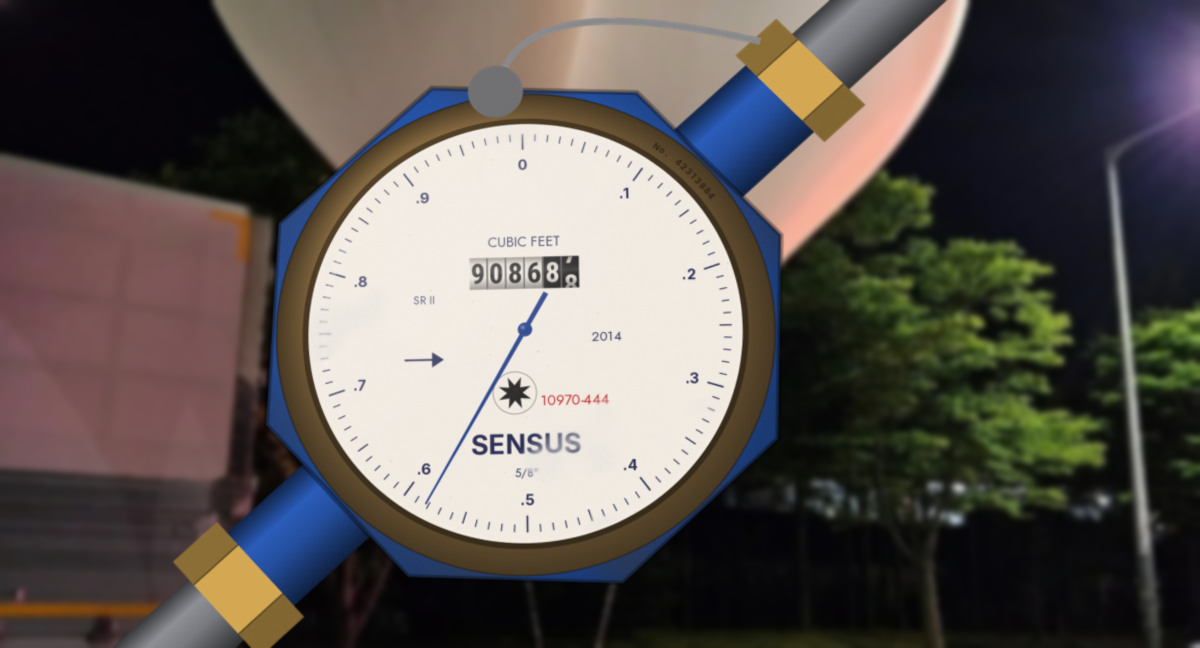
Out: value=908687.58 unit=ft³
